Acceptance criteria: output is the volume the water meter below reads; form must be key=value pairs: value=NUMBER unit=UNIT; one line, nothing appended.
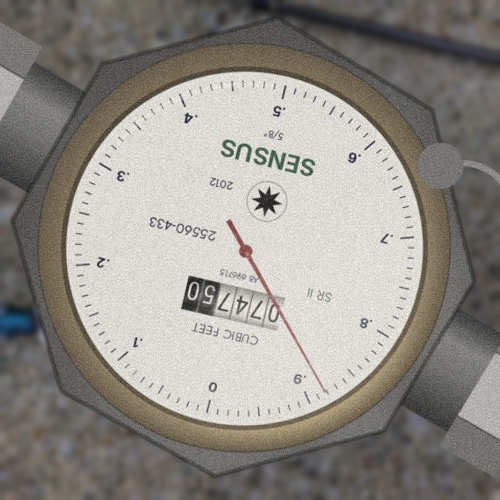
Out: value=74749.88 unit=ft³
